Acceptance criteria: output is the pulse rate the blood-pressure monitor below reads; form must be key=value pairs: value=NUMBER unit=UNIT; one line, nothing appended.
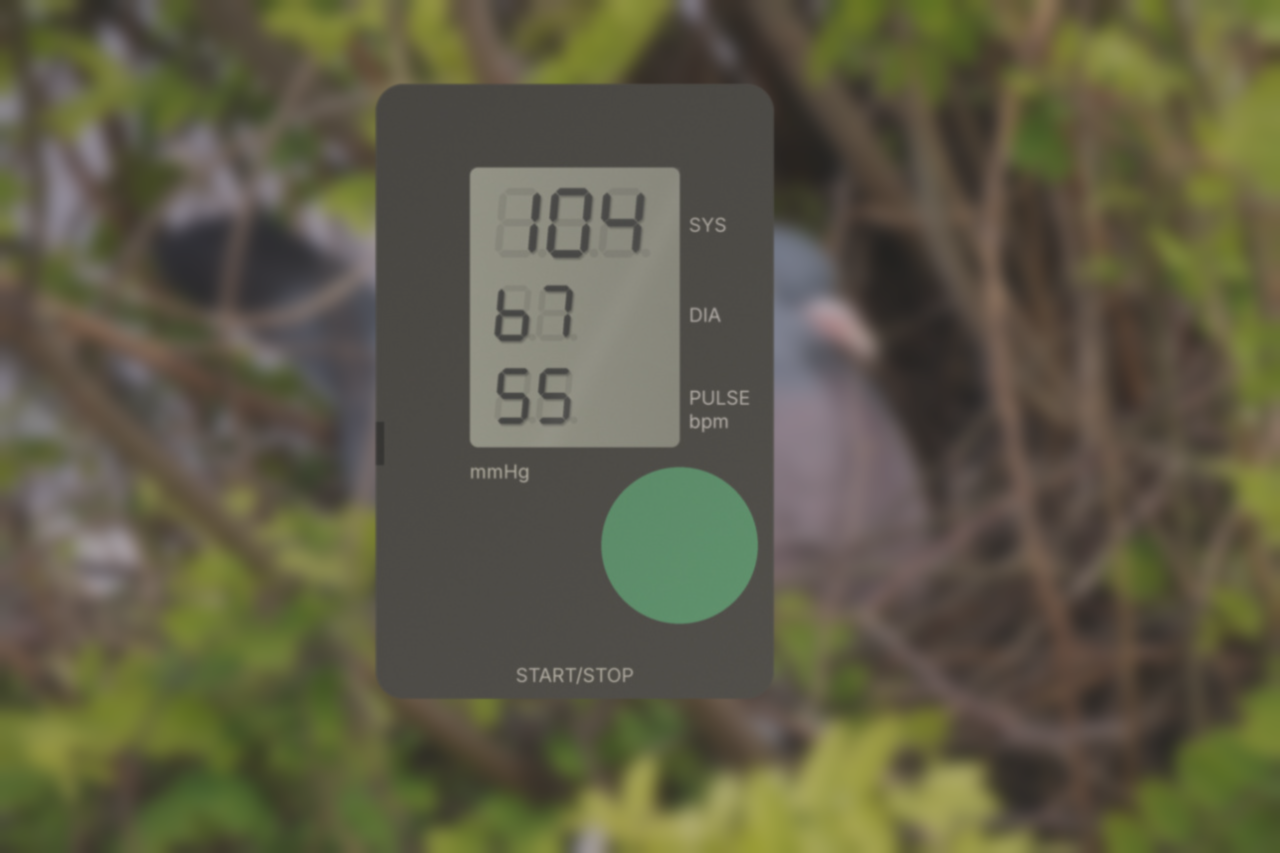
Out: value=55 unit=bpm
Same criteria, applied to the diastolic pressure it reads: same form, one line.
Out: value=67 unit=mmHg
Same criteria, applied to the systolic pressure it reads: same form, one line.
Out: value=104 unit=mmHg
